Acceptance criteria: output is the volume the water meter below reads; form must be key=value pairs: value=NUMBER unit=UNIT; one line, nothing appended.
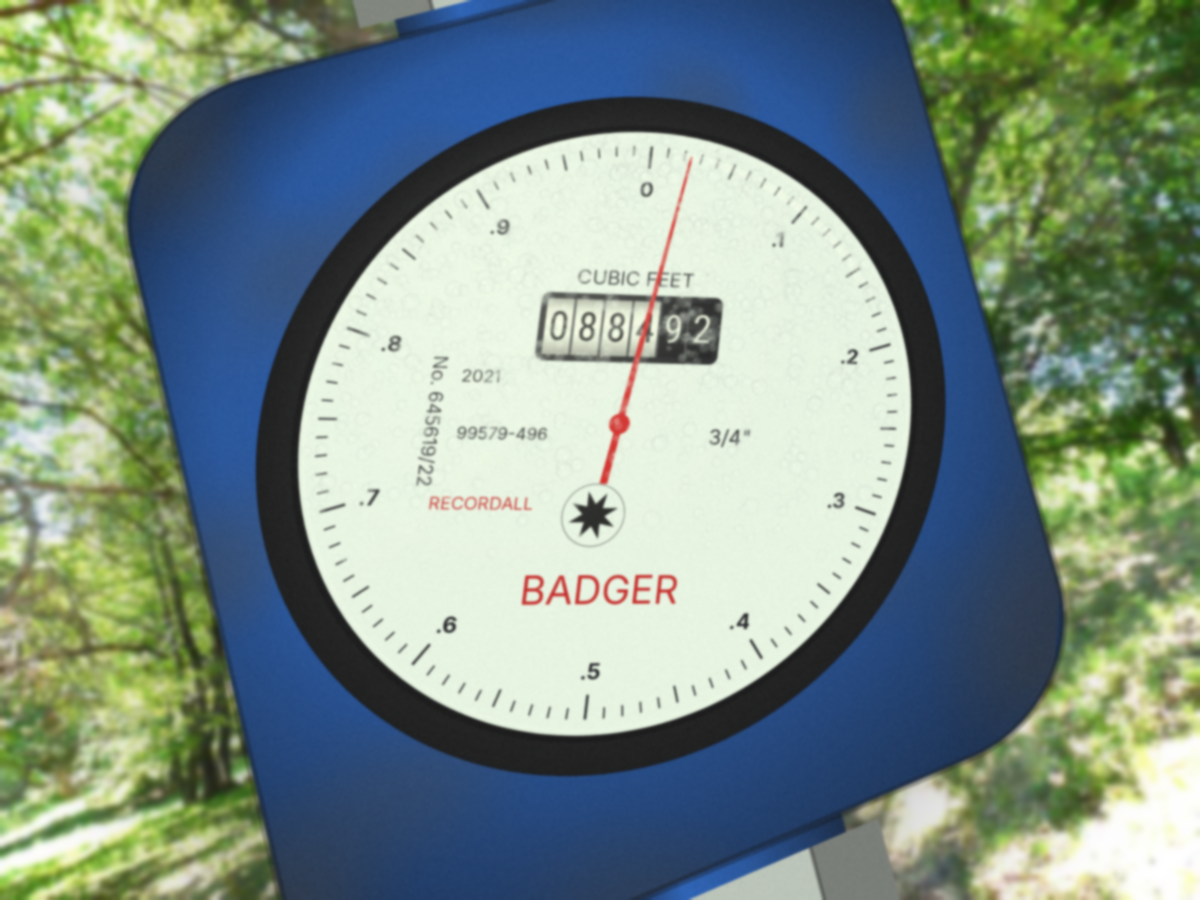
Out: value=88492.02 unit=ft³
